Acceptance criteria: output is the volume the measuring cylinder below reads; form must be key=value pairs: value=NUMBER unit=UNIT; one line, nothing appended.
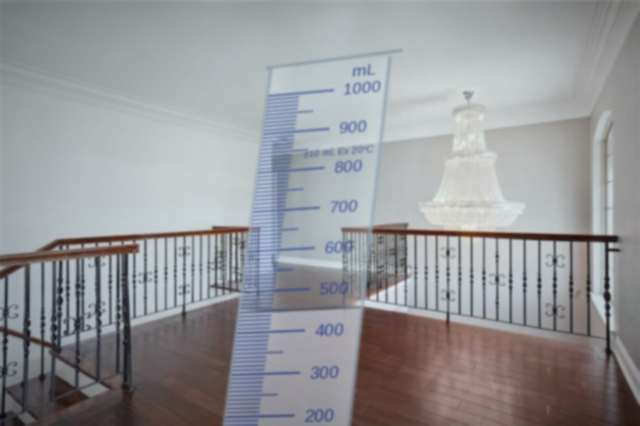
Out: value=450 unit=mL
